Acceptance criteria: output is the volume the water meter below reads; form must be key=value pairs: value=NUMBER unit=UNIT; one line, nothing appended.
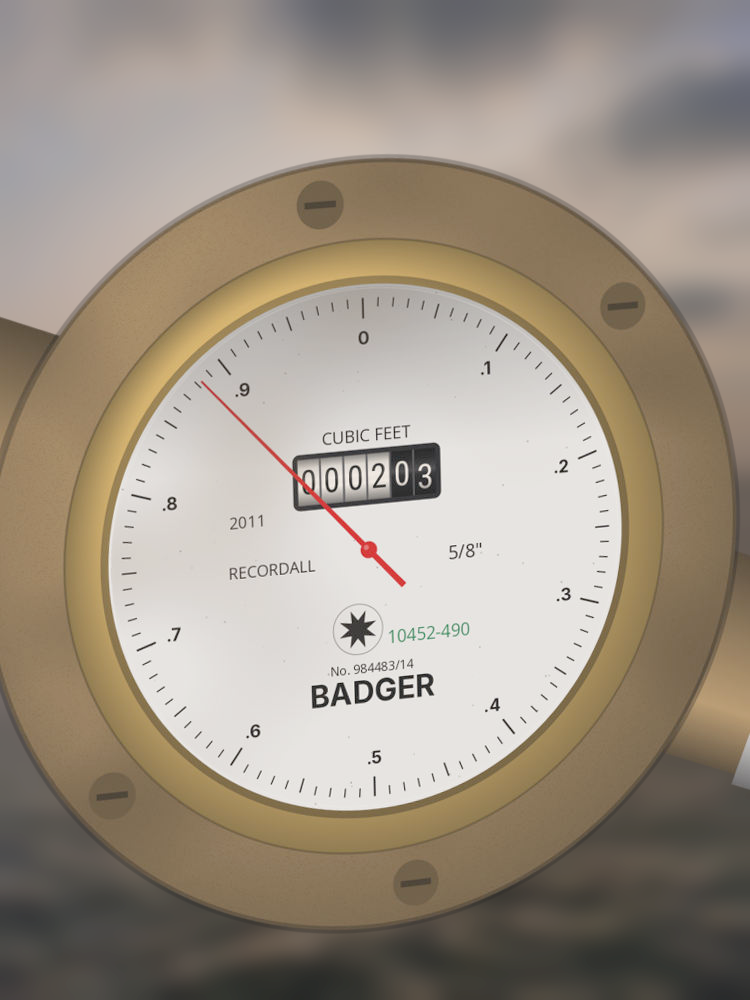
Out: value=202.88 unit=ft³
